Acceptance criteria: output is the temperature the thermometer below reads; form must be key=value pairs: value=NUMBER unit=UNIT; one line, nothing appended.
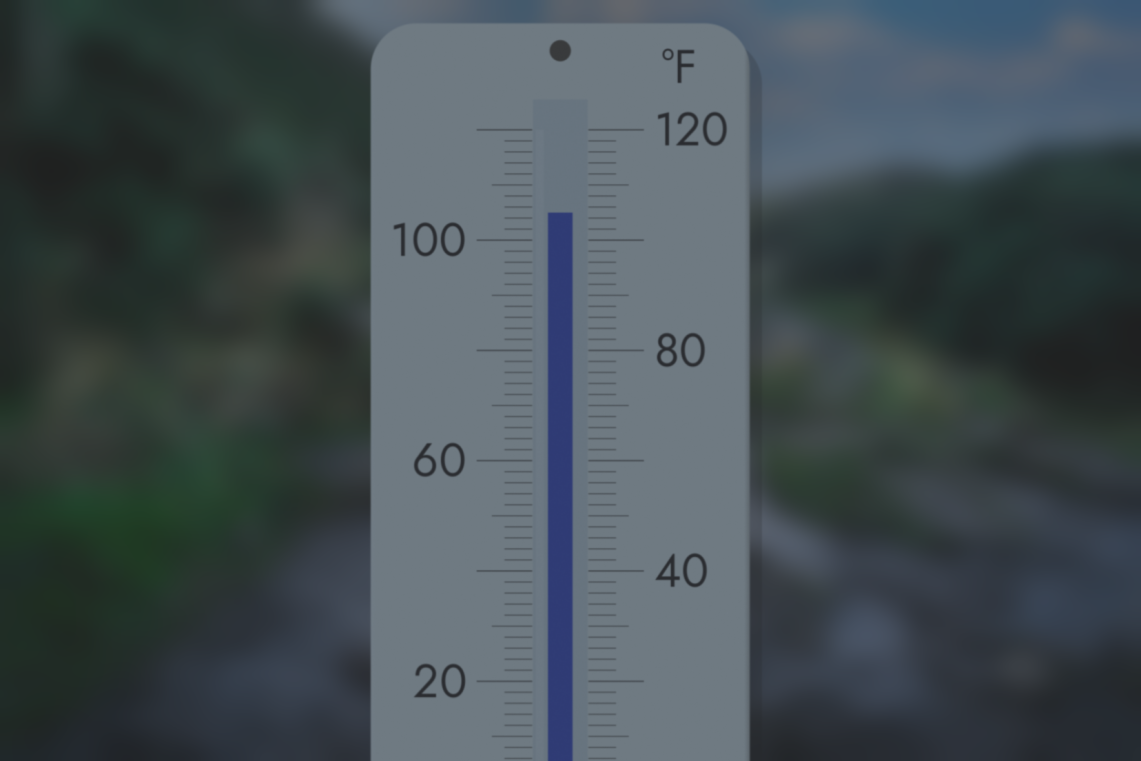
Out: value=105 unit=°F
